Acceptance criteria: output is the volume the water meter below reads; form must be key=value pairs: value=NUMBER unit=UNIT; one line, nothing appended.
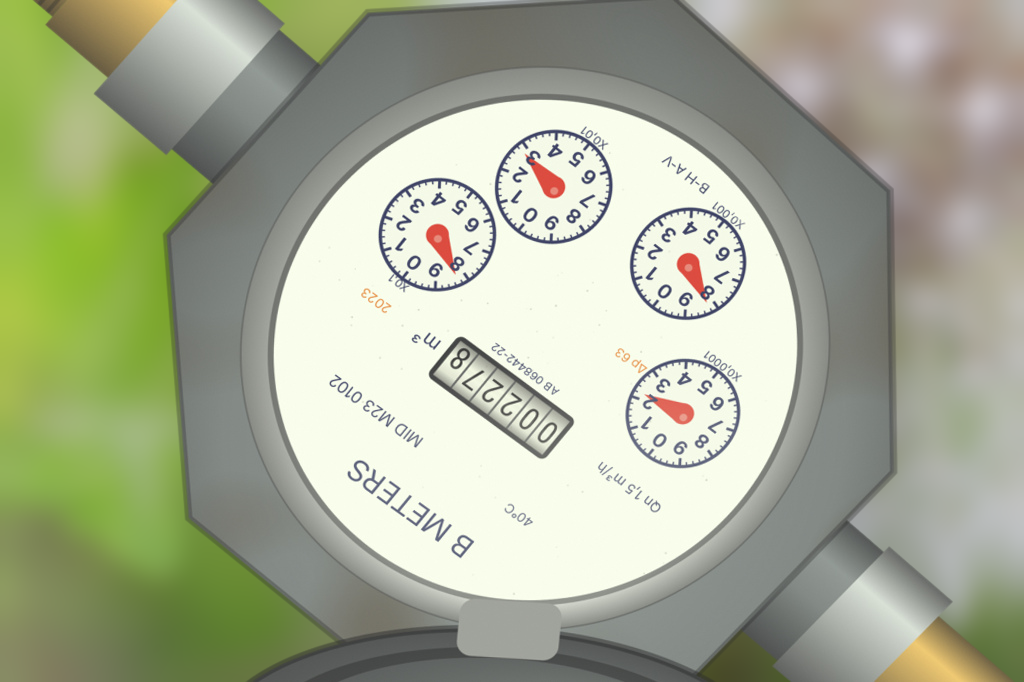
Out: value=2277.8282 unit=m³
